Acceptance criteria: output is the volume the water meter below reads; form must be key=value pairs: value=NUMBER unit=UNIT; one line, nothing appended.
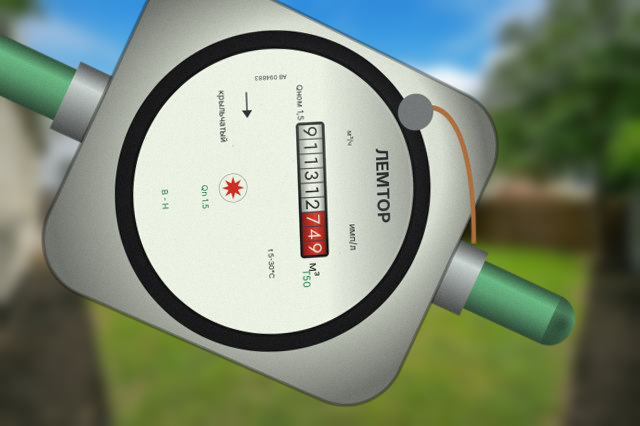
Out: value=911312.749 unit=m³
